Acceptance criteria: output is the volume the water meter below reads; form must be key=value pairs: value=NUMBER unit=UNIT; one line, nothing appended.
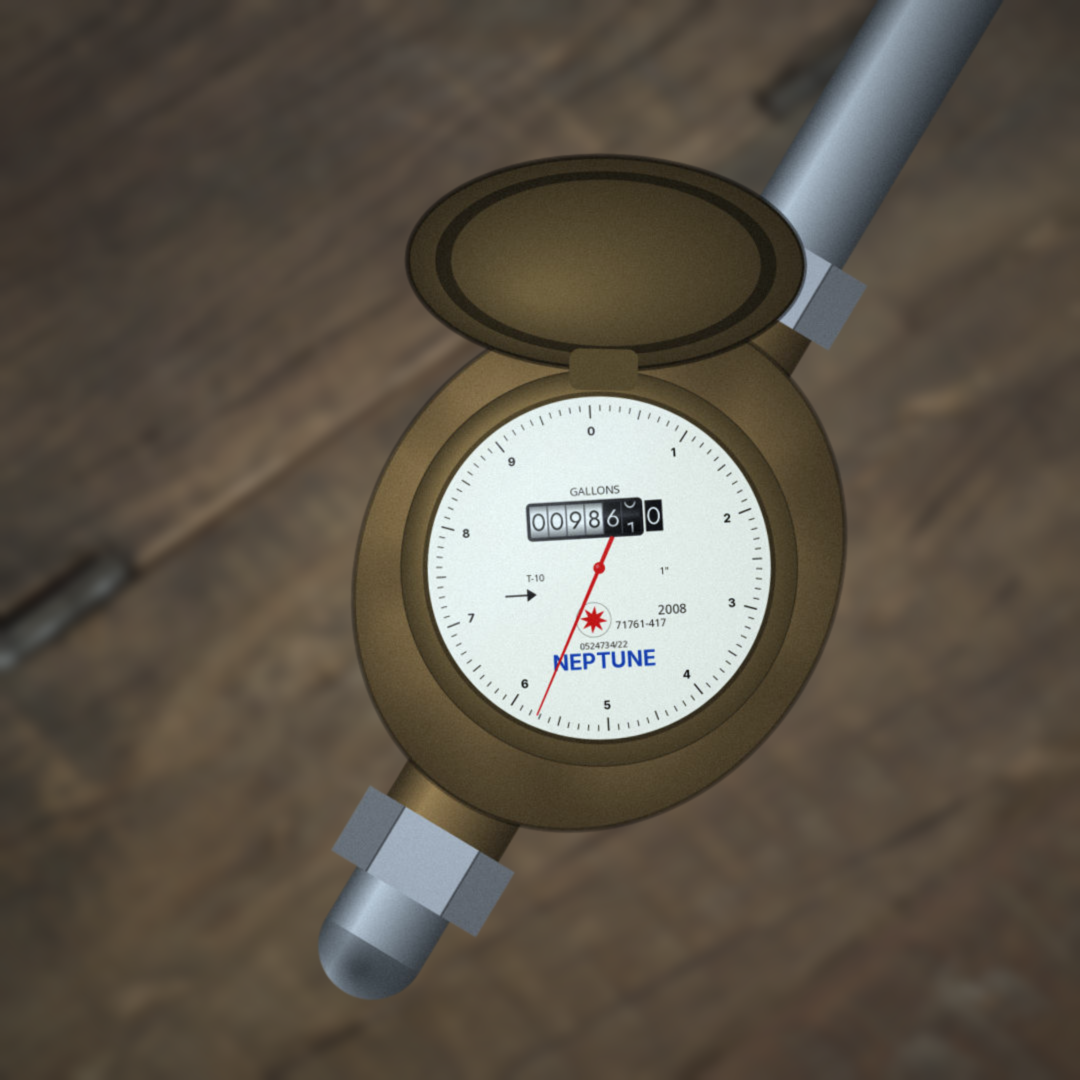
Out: value=98605.7 unit=gal
